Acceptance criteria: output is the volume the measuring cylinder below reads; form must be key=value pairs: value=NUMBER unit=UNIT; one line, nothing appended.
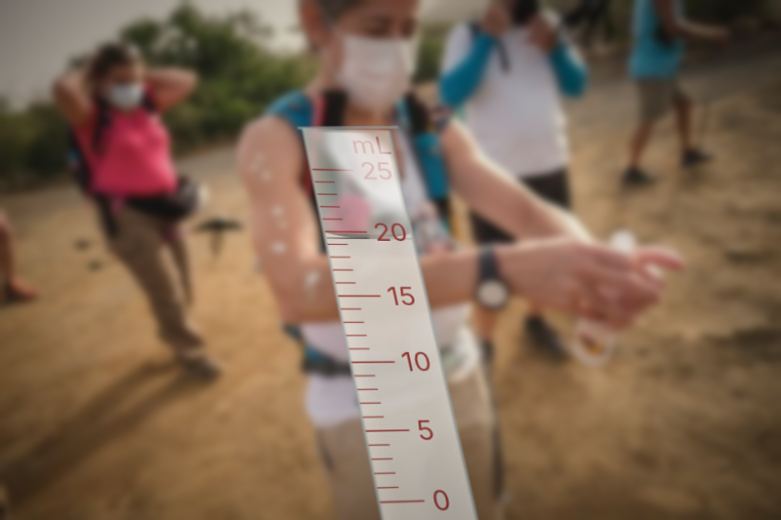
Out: value=19.5 unit=mL
